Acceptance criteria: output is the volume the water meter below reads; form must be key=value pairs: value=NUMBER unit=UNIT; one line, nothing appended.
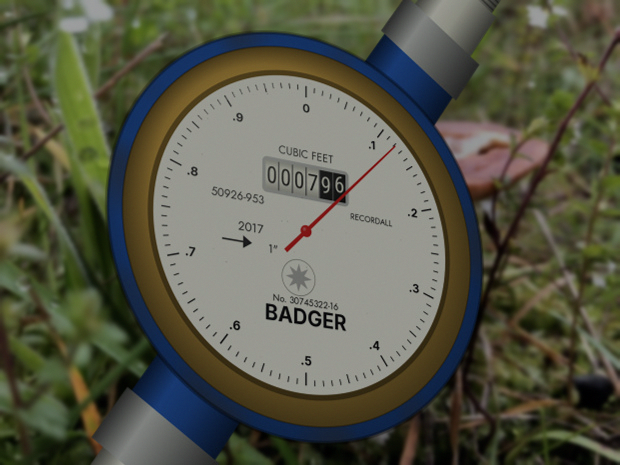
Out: value=796.12 unit=ft³
